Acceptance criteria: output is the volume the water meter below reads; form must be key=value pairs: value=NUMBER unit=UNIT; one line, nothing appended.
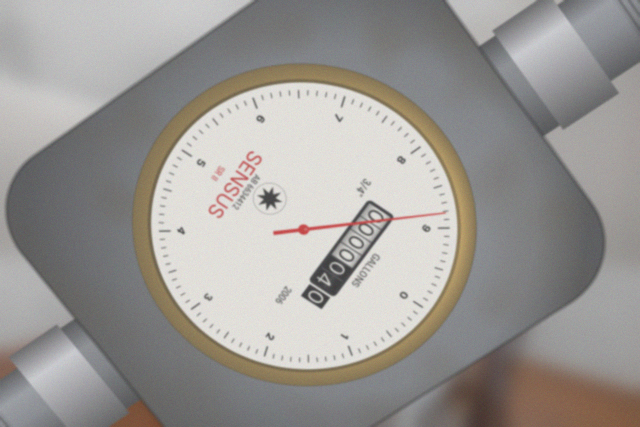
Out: value=38.8 unit=gal
